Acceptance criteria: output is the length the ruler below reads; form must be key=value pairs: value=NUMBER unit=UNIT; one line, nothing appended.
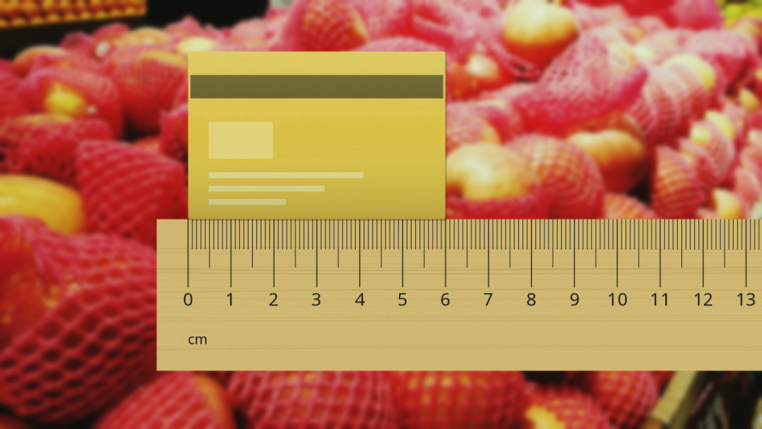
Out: value=6 unit=cm
